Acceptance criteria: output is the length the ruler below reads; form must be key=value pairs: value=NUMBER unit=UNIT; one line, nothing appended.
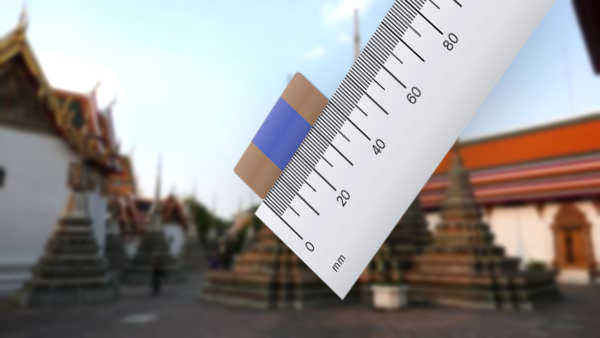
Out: value=40 unit=mm
